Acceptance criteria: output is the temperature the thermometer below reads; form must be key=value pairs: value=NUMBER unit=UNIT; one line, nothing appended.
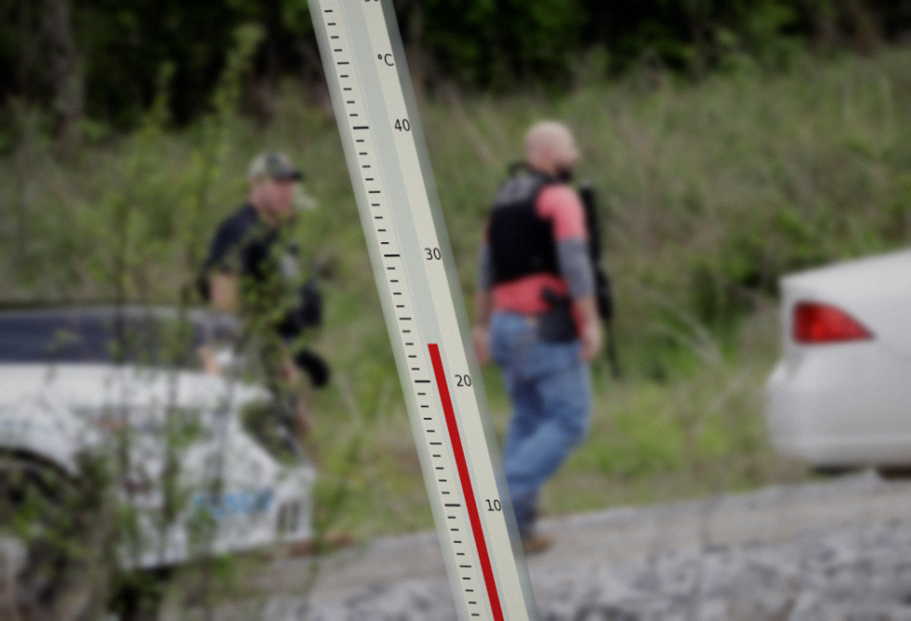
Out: value=23 unit=°C
